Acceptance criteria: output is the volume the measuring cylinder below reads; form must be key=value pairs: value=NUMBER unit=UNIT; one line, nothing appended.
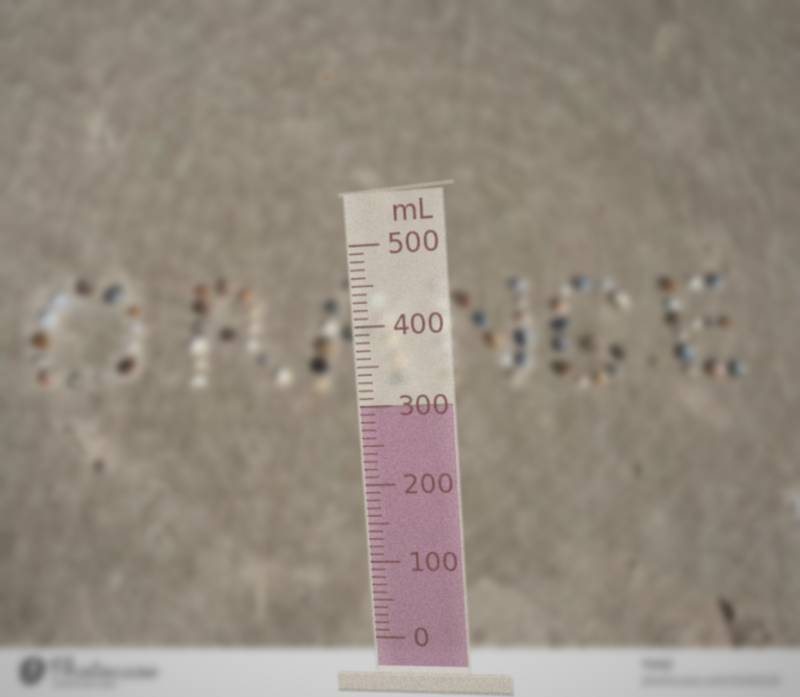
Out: value=300 unit=mL
